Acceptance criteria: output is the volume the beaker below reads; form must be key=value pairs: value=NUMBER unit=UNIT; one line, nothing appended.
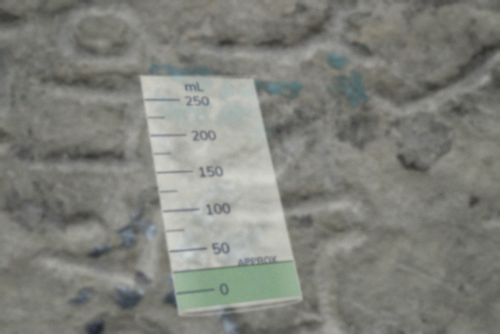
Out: value=25 unit=mL
